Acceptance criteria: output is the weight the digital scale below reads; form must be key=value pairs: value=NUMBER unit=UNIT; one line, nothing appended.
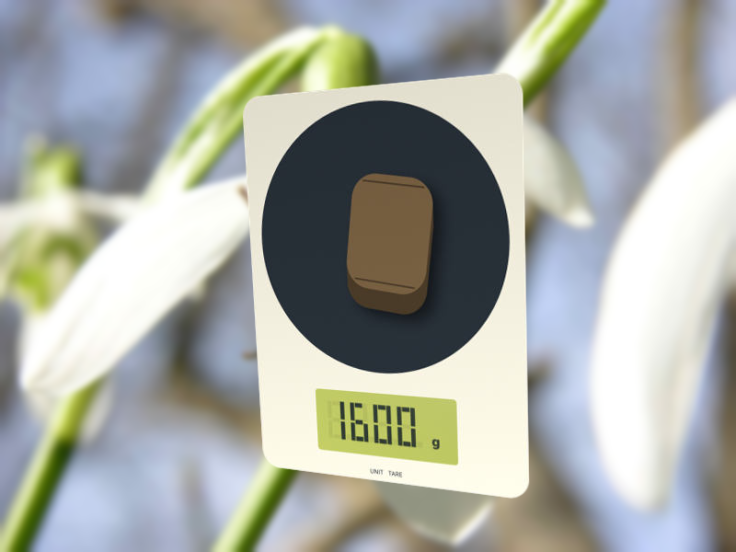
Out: value=1600 unit=g
